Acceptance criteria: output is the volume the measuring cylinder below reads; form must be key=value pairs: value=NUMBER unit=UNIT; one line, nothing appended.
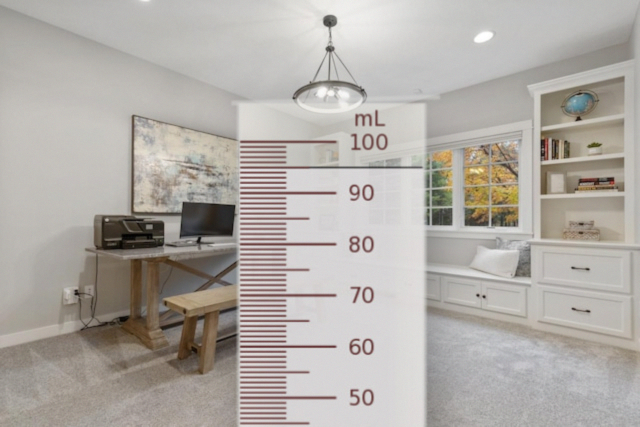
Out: value=95 unit=mL
